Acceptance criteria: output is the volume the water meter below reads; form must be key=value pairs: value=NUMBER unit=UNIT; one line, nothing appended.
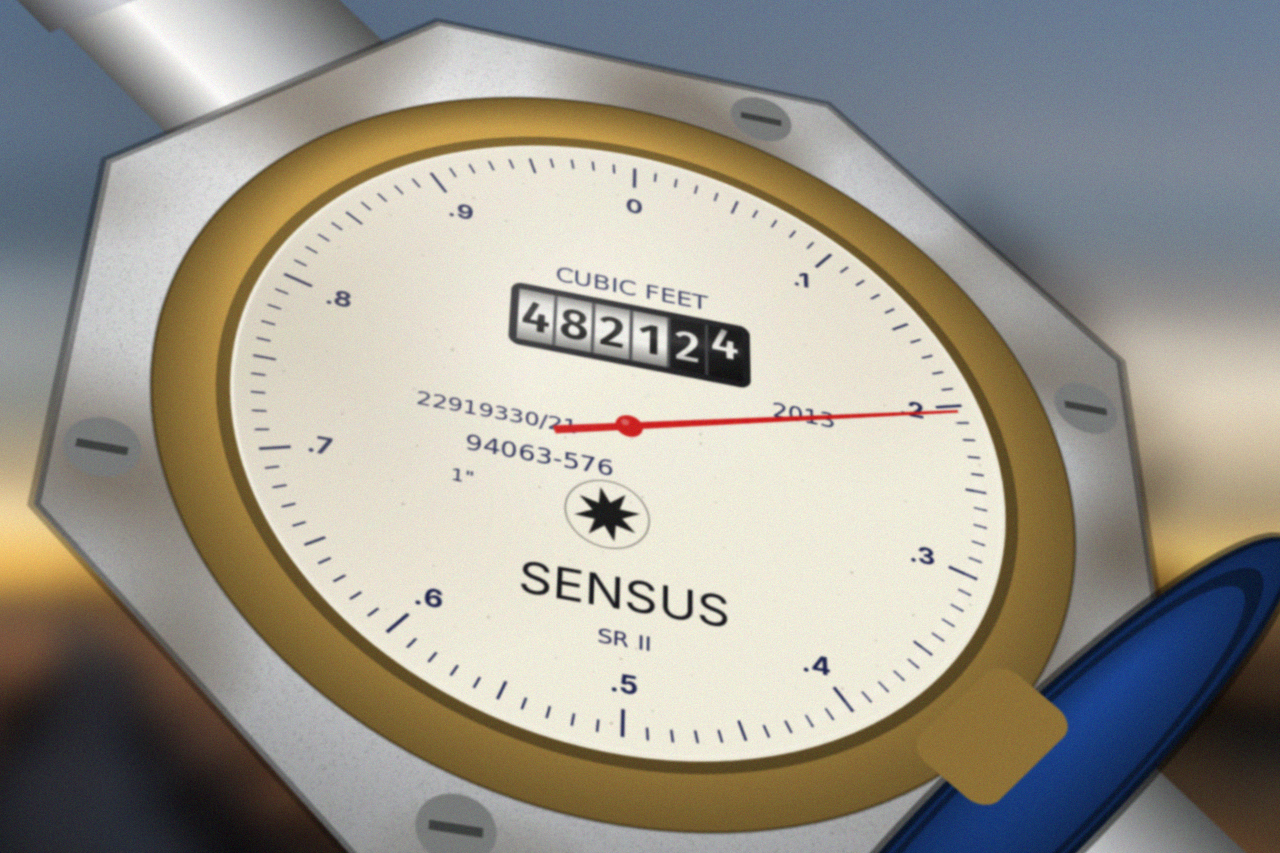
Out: value=482124.20 unit=ft³
